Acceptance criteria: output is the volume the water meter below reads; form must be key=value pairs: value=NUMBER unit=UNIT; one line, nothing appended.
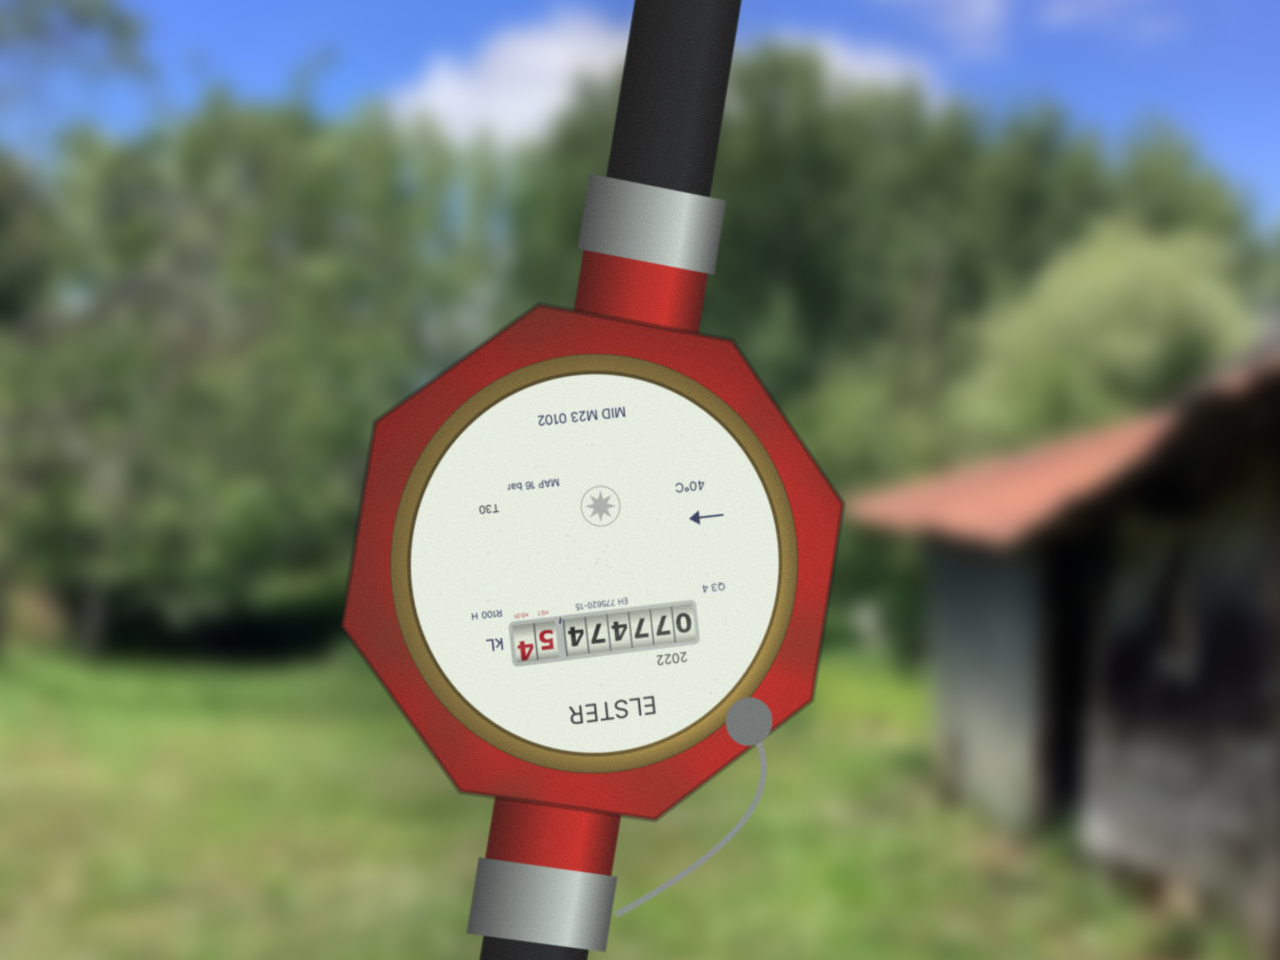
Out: value=77474.54 unit=kL
